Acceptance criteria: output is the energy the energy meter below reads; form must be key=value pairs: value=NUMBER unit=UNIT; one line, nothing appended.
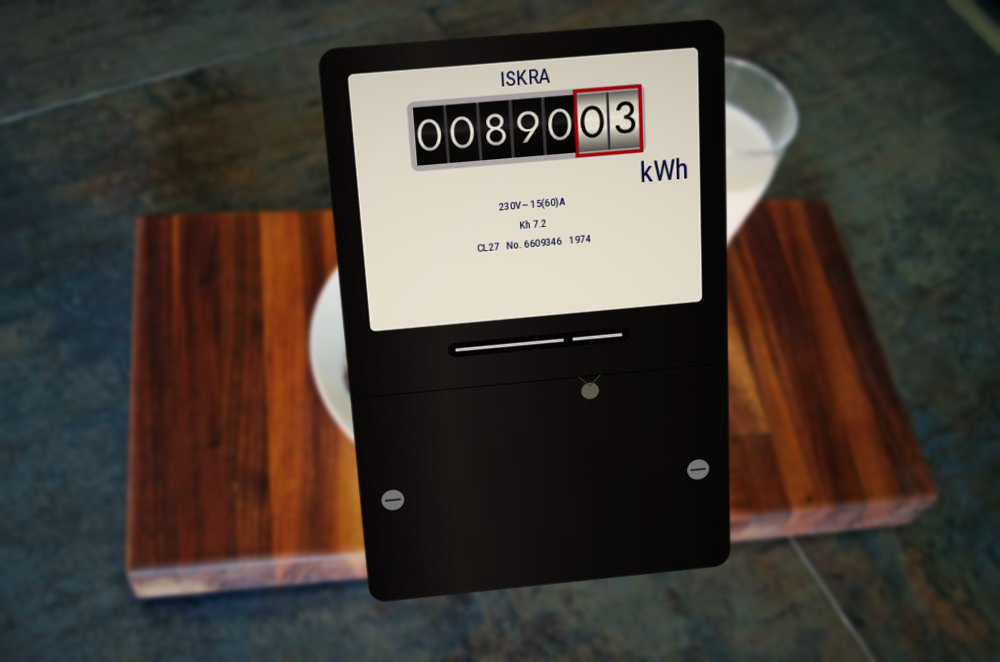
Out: value=890.03 unit=kWh
